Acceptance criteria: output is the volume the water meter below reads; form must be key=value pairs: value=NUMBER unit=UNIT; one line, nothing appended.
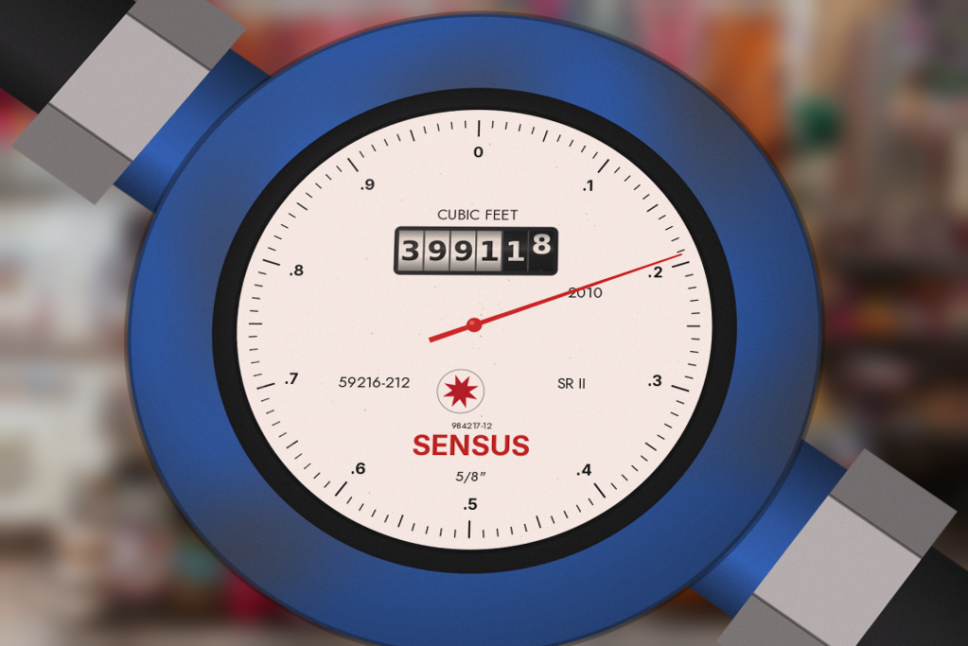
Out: value=399118.19 unit=ft³
